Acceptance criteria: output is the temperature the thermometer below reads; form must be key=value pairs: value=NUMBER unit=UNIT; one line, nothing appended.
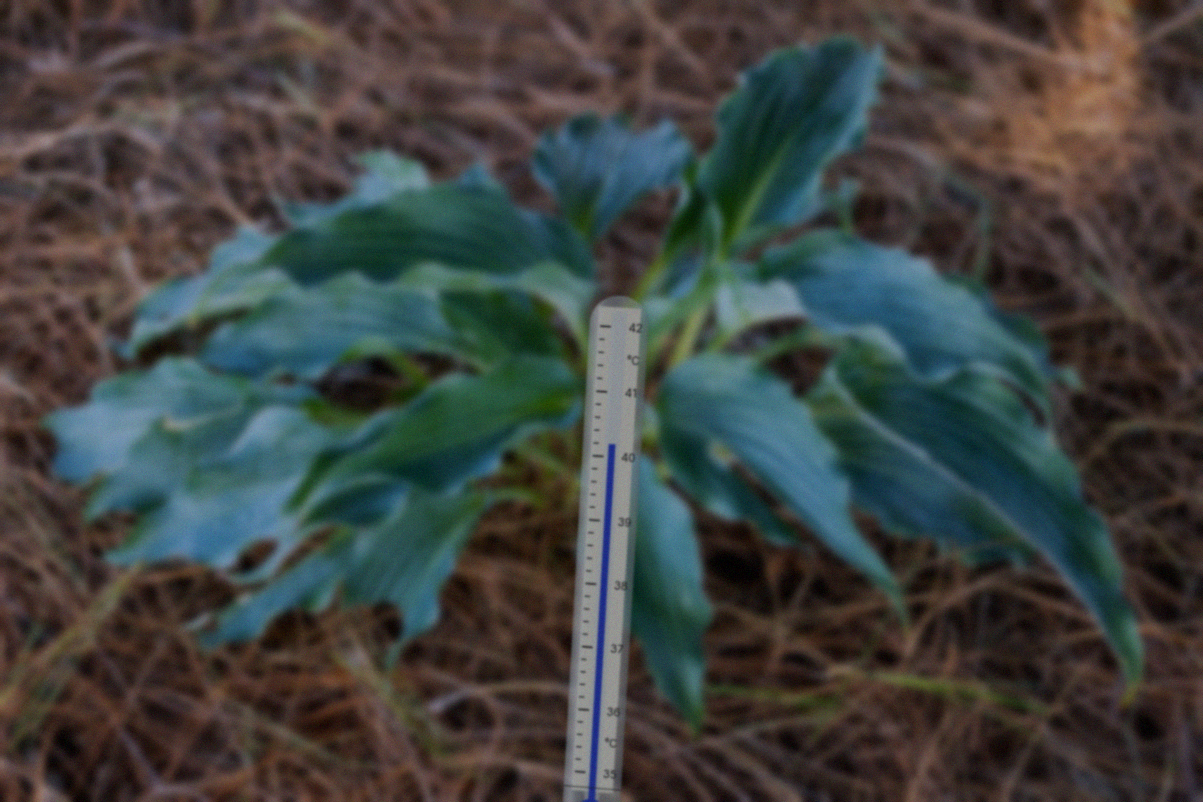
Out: value=40.2 unit=°C
